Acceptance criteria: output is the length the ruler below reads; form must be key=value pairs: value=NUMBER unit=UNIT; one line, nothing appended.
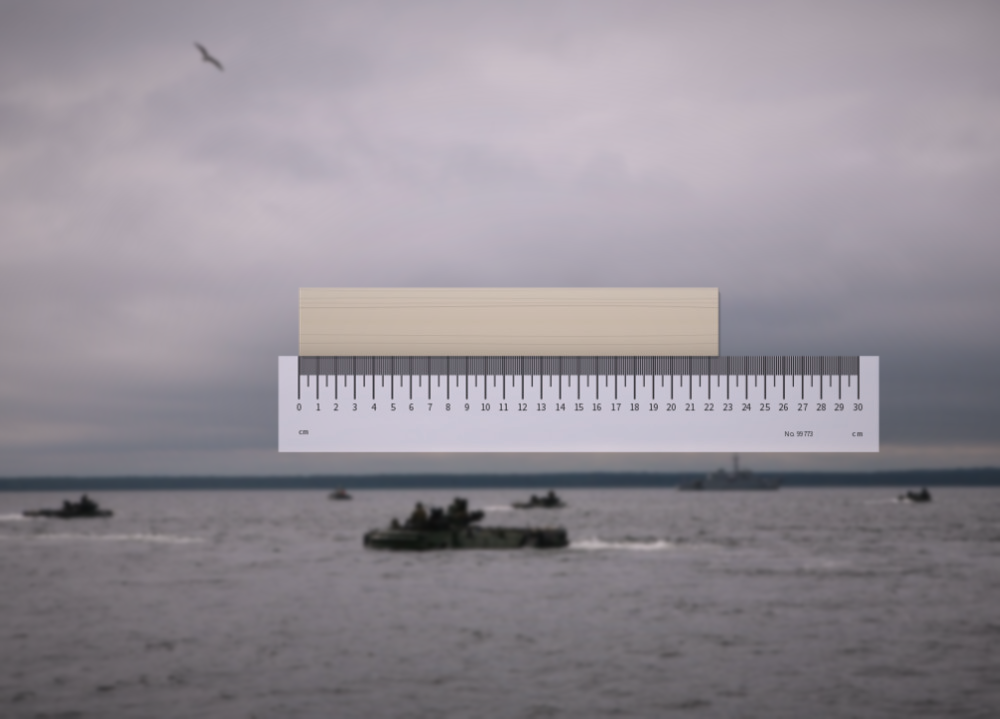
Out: value=22.5 unit=cm
